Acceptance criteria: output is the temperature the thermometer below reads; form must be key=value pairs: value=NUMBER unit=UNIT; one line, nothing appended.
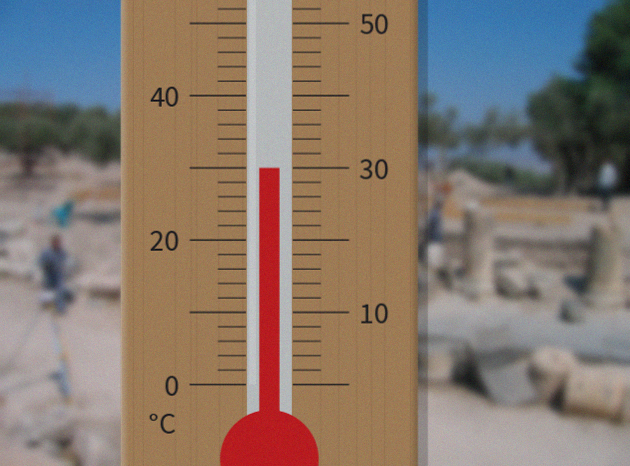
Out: value=30 unit=°C
